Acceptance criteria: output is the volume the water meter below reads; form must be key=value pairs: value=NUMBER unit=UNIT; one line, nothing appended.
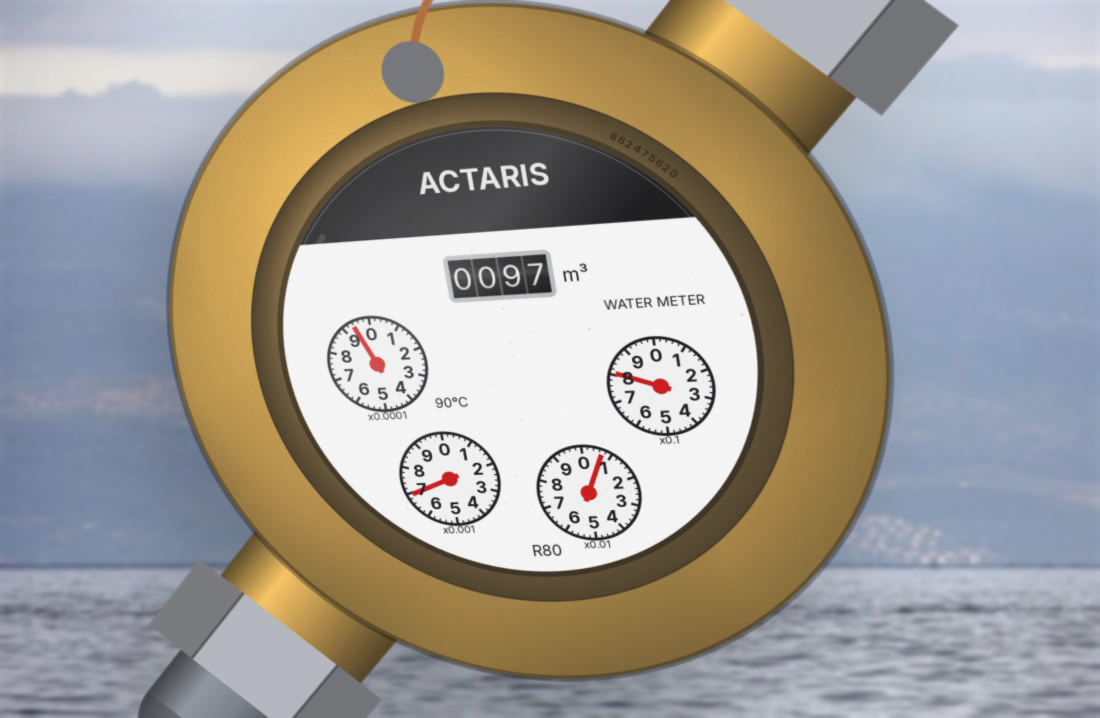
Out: value=97.8069 unit=m³
